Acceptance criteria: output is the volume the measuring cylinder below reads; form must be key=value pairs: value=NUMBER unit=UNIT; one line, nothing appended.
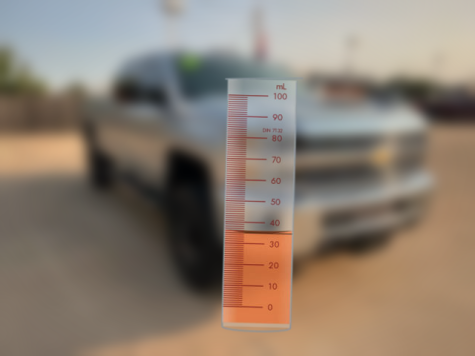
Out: value=35 unit=mL
